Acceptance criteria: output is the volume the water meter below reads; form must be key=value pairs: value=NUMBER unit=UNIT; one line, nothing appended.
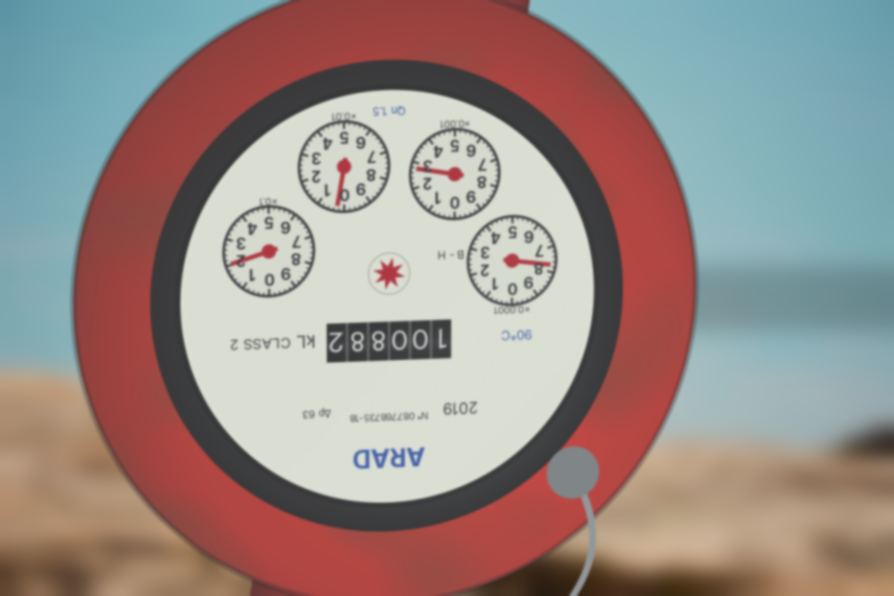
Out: value=100882.2027 unit=kL
